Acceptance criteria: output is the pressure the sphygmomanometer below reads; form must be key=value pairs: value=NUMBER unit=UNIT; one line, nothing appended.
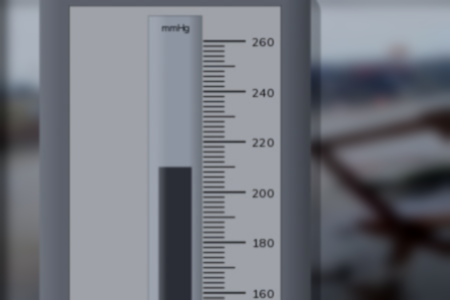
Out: value=210 unit=mmHg
